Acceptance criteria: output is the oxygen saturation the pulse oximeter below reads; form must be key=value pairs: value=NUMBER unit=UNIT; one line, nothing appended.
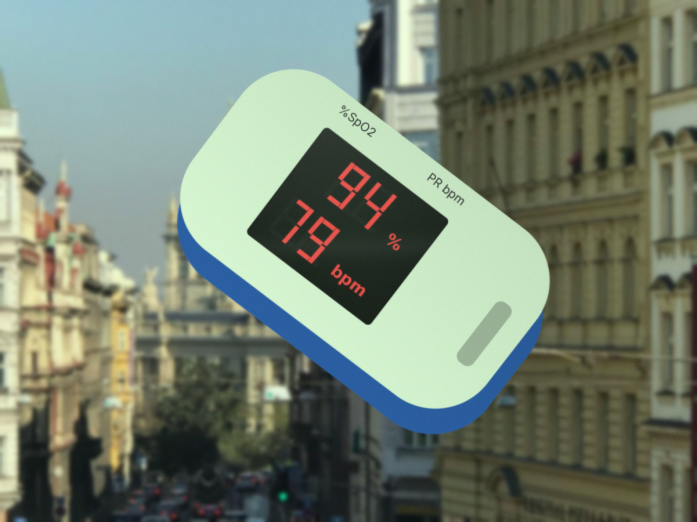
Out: value=94 unit=%
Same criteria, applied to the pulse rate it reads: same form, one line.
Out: value=79 unit=bpm
